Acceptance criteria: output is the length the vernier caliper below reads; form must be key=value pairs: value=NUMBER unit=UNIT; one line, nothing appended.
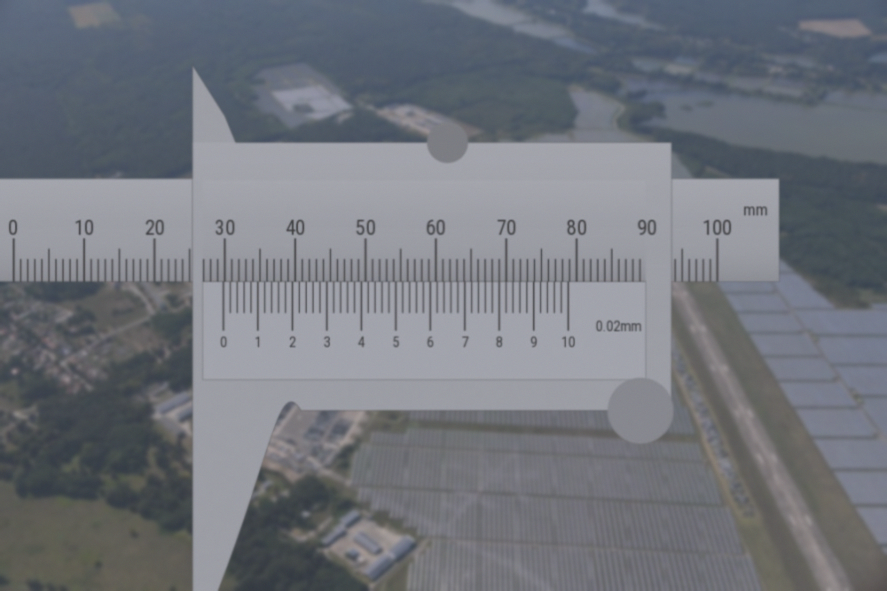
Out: value=29.8 unit=mm
